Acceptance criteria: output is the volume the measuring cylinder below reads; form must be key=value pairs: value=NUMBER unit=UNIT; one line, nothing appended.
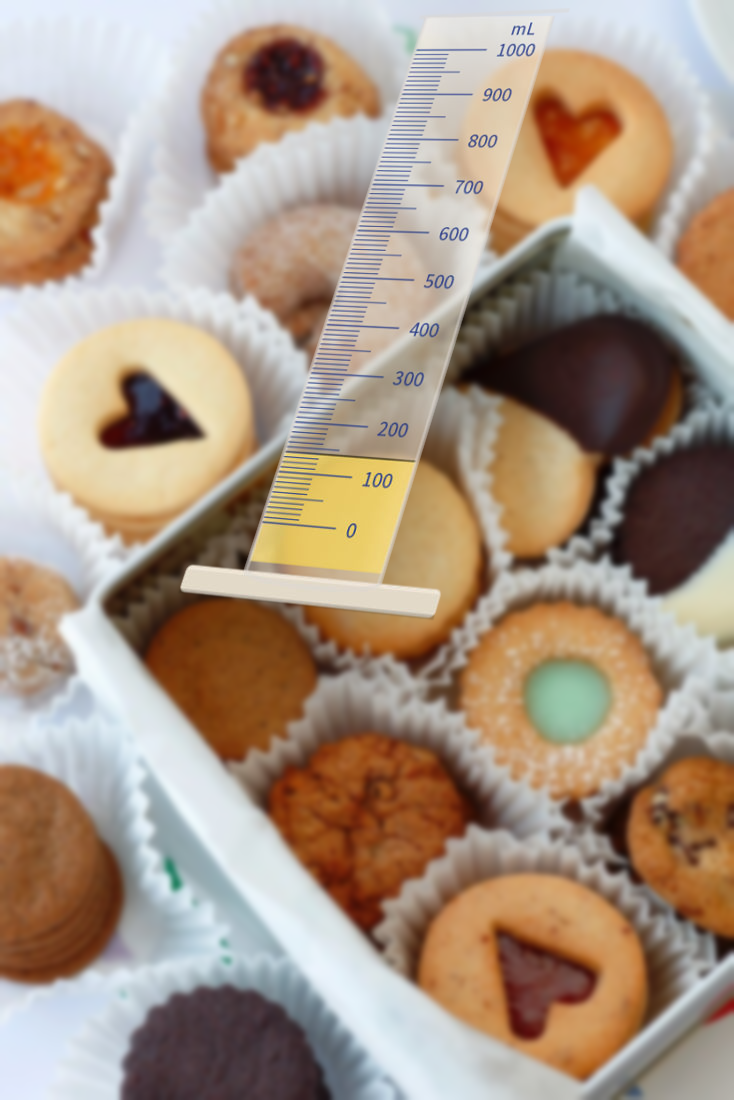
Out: value=140 unit=mL
